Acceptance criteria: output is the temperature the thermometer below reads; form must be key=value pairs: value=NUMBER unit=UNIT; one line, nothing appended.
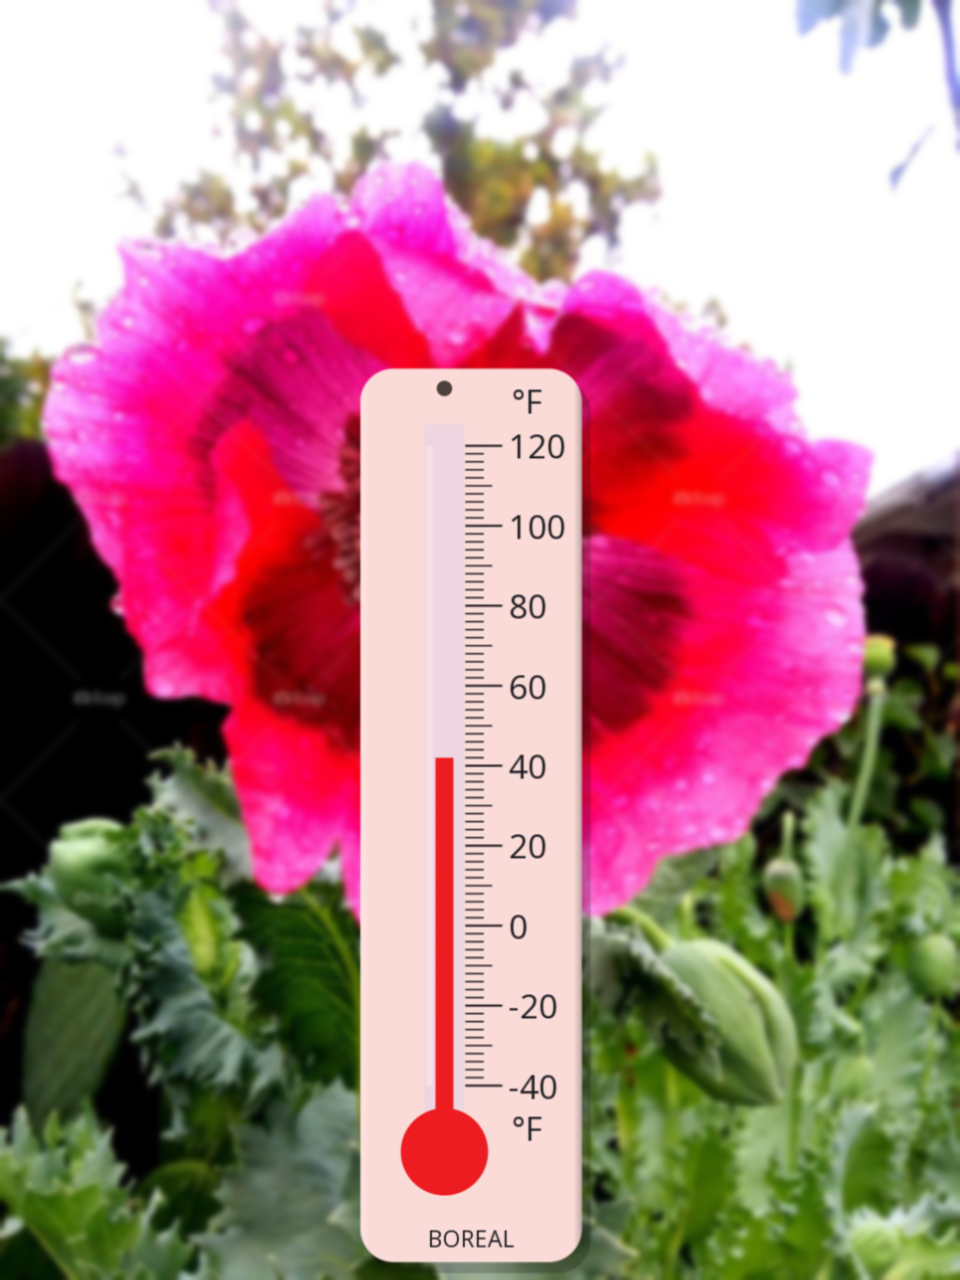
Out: value=42 unit=°F
